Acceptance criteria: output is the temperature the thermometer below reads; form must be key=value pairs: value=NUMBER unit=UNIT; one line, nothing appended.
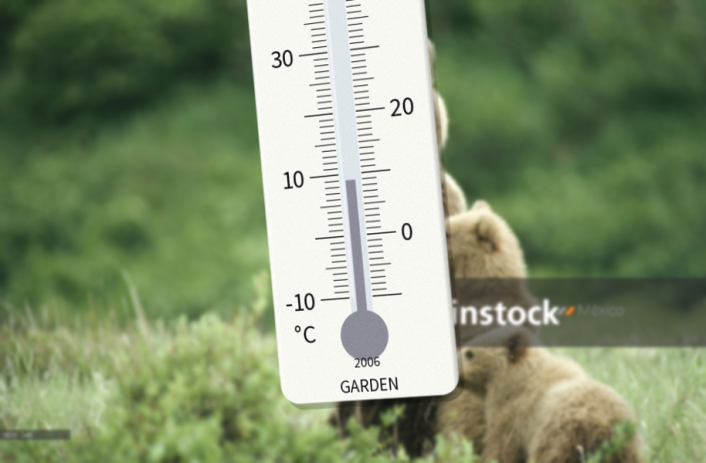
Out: value=9 unit=°C
